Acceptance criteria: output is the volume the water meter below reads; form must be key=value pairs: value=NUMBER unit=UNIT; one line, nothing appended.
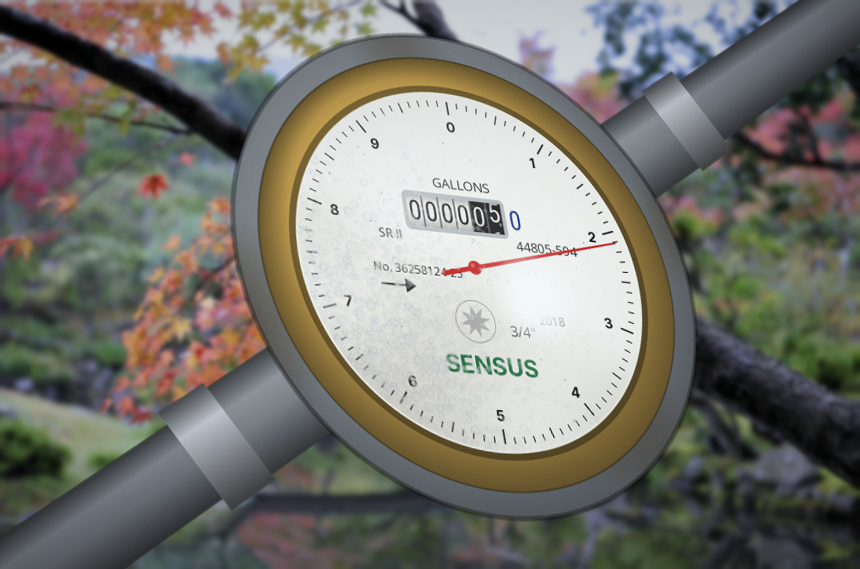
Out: value=52.1 unit=gal
